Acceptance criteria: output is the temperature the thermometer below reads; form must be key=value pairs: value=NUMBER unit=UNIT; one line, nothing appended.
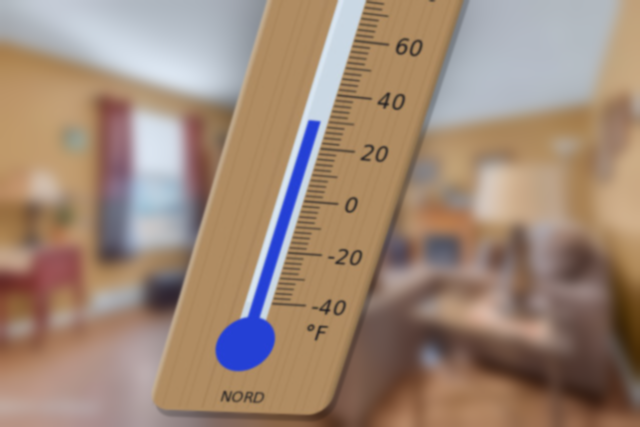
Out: value=30 unit=°F
